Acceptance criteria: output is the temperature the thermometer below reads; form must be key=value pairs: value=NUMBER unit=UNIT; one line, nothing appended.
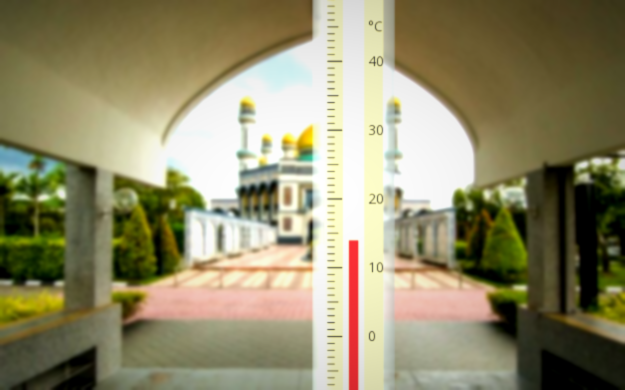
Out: value=14 unit=°C
